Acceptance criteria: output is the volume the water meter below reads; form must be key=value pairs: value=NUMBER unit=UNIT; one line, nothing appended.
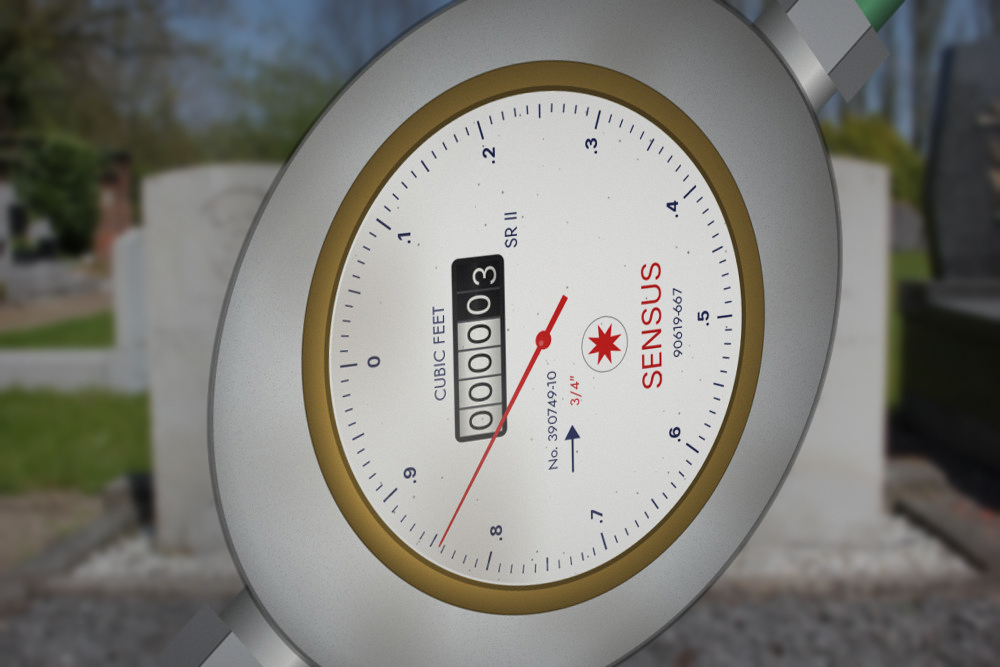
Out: value=2.84 unit=ft³
